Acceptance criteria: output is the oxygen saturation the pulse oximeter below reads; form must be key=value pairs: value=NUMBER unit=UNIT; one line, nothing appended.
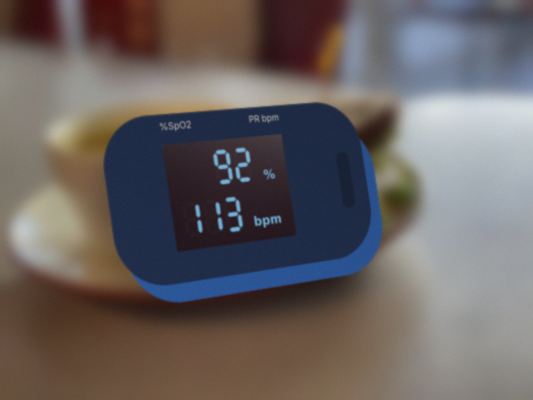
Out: value=92 unit=%
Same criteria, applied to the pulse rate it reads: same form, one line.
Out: value=113 unit=bpm
